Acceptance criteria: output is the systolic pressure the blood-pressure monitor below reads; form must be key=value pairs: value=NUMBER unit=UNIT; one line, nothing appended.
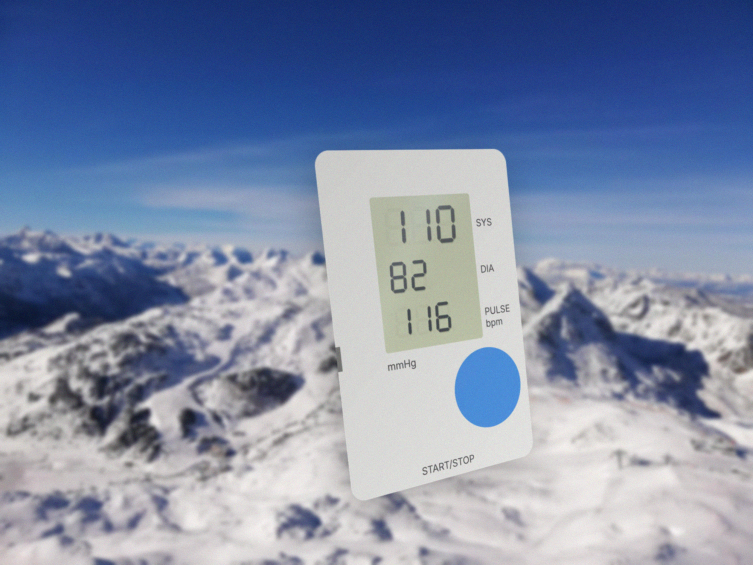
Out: value=110 unit=mmHg
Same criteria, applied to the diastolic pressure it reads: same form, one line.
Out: value=82 unit=mmHg
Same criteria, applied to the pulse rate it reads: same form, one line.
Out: value=116 unit=bpm
